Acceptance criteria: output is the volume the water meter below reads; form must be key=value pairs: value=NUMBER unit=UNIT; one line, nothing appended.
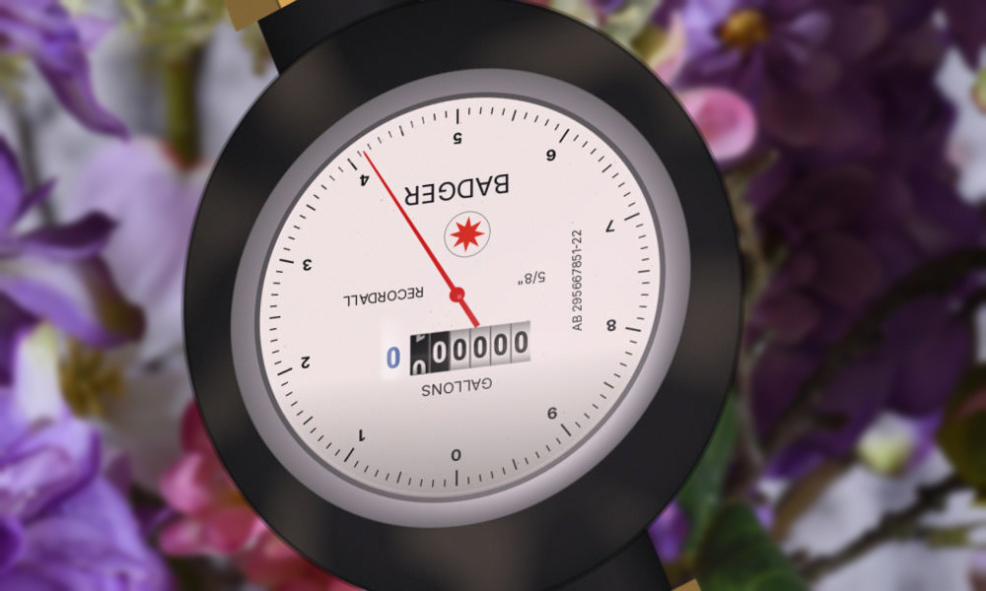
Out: value=4.1 unit=gal
